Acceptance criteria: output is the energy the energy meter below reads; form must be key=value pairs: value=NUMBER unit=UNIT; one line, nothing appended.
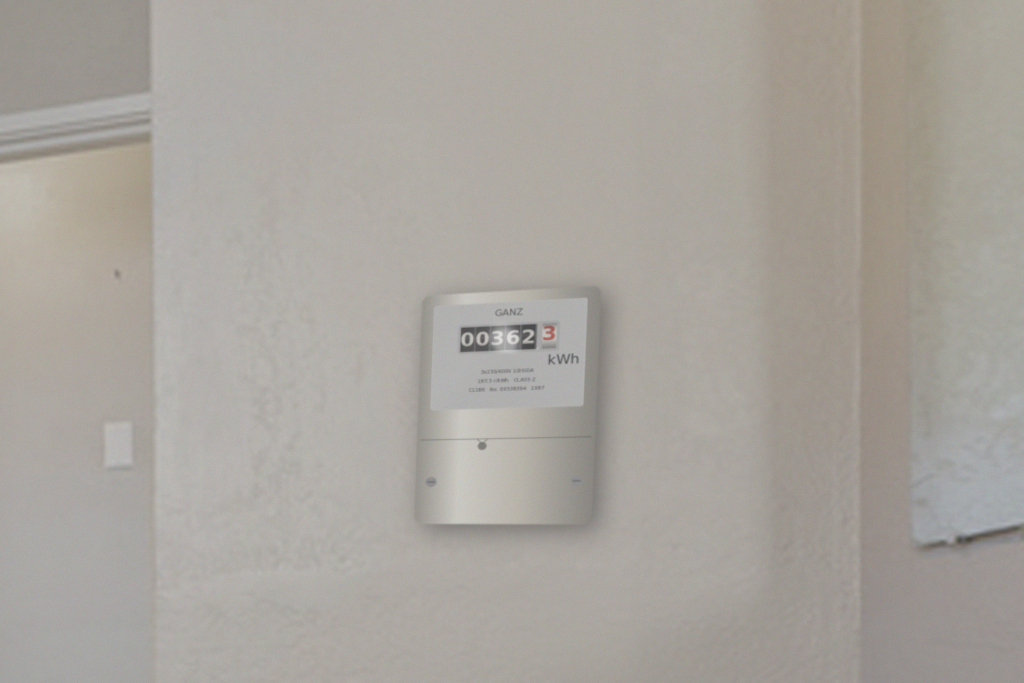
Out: value=362.3 unit=kWh
